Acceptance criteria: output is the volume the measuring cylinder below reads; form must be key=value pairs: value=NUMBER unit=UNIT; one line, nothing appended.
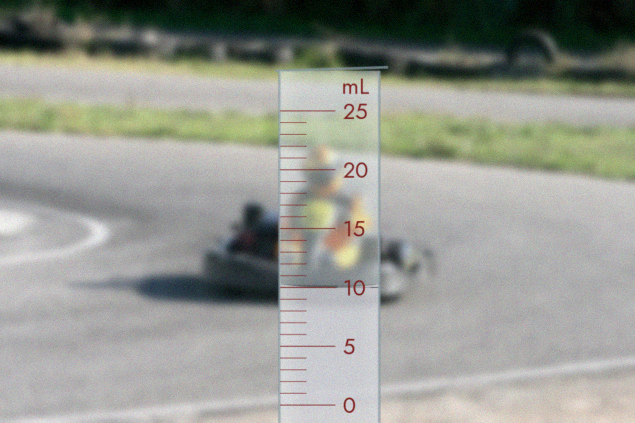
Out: value=10 unit=mL
